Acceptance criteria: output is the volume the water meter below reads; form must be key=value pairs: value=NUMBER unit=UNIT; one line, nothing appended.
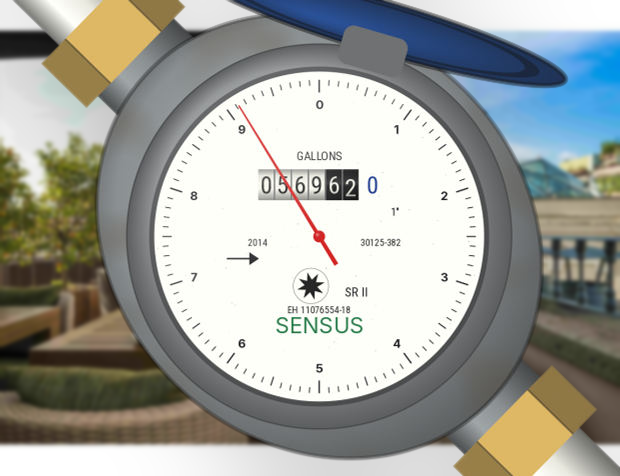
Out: value=569619.1 unit=gal
